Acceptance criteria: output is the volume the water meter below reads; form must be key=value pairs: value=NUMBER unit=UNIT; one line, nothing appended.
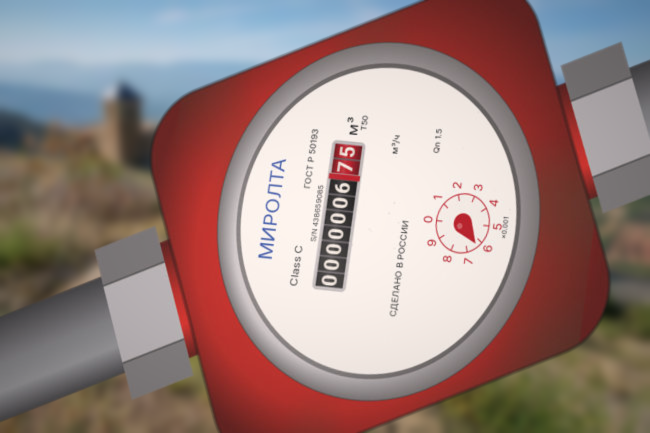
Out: value=6.756 unit=m³
